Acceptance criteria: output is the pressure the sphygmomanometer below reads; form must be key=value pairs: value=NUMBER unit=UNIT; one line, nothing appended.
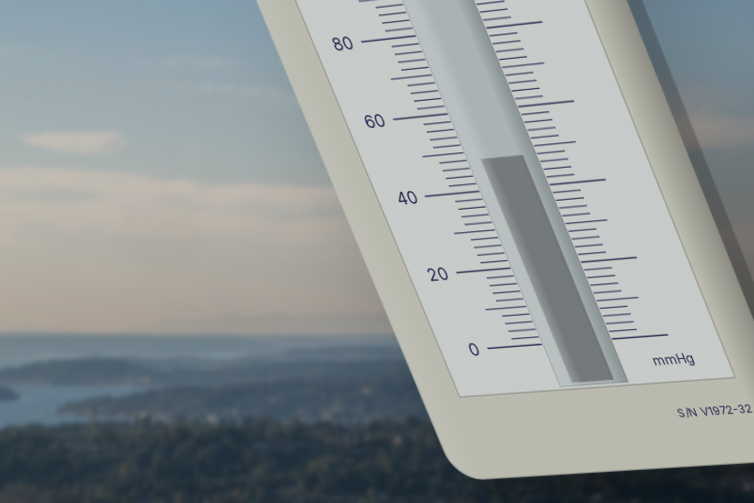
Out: value=48 unit=mmHg
